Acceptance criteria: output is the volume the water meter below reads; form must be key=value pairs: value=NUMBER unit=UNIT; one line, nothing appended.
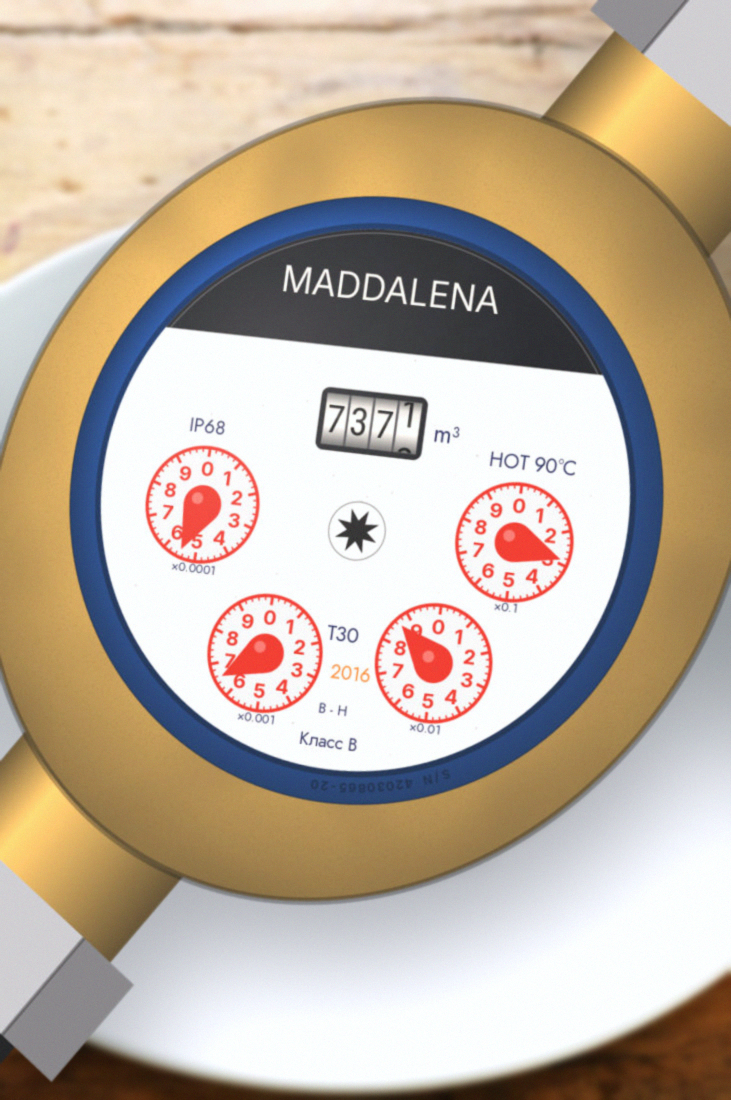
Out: value=7371.2865 unit=m³
